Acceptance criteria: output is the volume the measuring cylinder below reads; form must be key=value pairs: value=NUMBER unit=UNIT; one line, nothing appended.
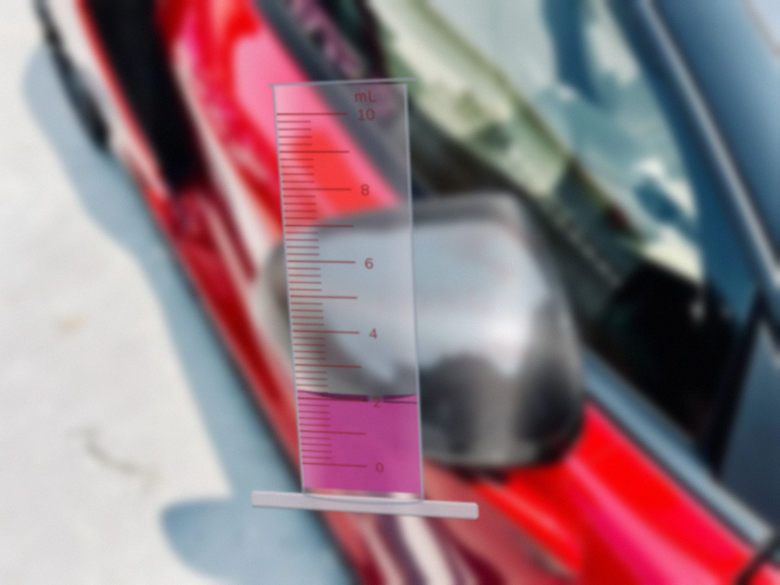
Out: value=2 unit=mL
